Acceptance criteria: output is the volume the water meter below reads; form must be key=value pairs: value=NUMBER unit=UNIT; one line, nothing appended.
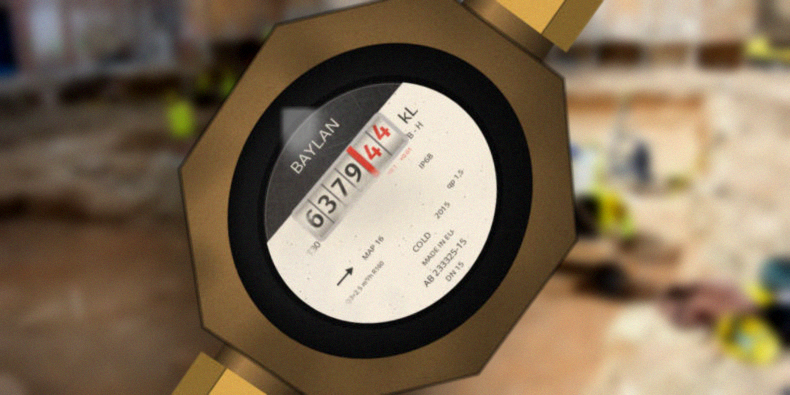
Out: value=6379.44 unit=kL
